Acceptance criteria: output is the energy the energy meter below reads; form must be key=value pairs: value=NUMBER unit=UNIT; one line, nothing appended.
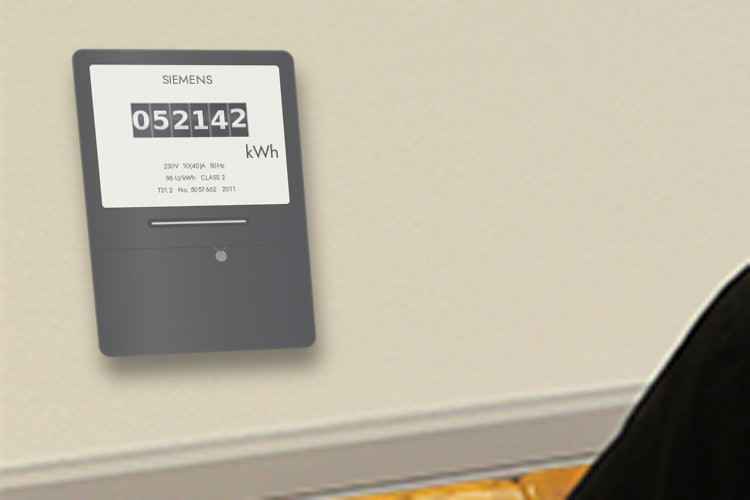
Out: value=52142 unit=kWh
